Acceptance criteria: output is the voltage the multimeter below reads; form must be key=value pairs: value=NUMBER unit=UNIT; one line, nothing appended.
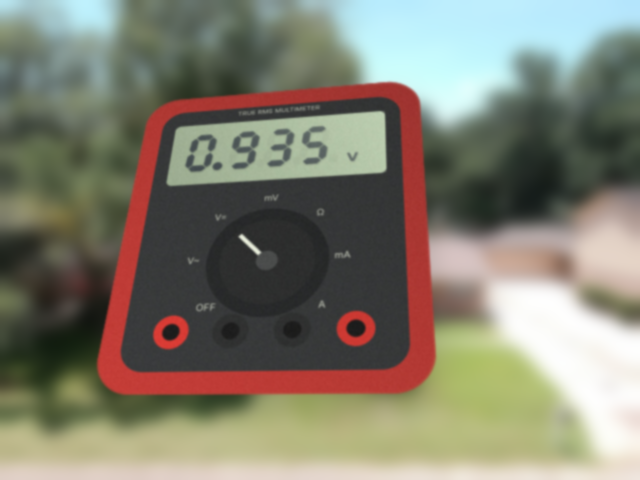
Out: value=0.935 unit=V
